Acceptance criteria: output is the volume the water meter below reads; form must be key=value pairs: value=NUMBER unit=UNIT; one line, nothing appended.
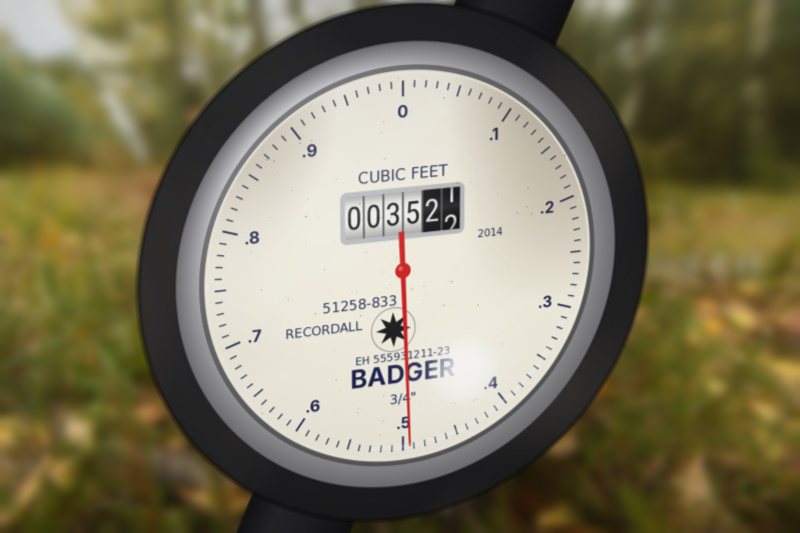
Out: value=3521.49 unit=ft³
